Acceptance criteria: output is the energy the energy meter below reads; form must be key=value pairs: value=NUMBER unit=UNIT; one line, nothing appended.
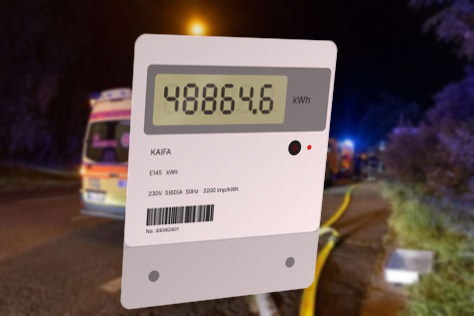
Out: value=48864.6 unit=kWh
